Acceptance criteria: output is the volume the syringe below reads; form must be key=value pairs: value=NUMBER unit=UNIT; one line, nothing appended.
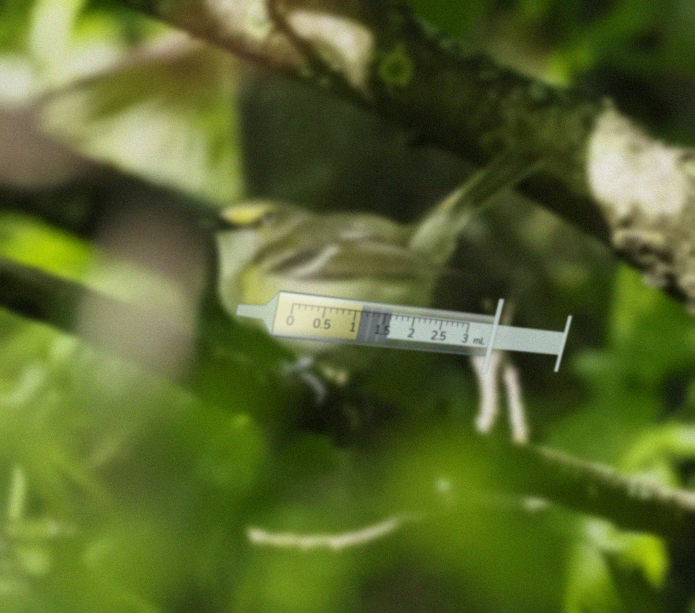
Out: value=1.1 unit=mL
